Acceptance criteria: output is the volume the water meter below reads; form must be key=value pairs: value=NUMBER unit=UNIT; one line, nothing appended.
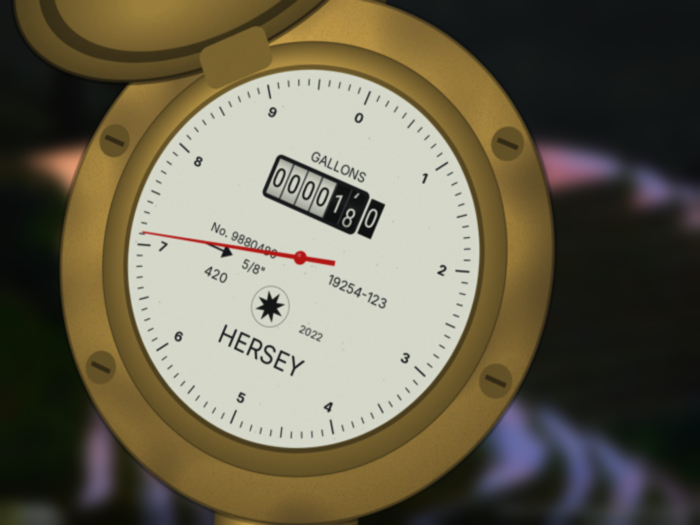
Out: value=177.1 unit=gal
